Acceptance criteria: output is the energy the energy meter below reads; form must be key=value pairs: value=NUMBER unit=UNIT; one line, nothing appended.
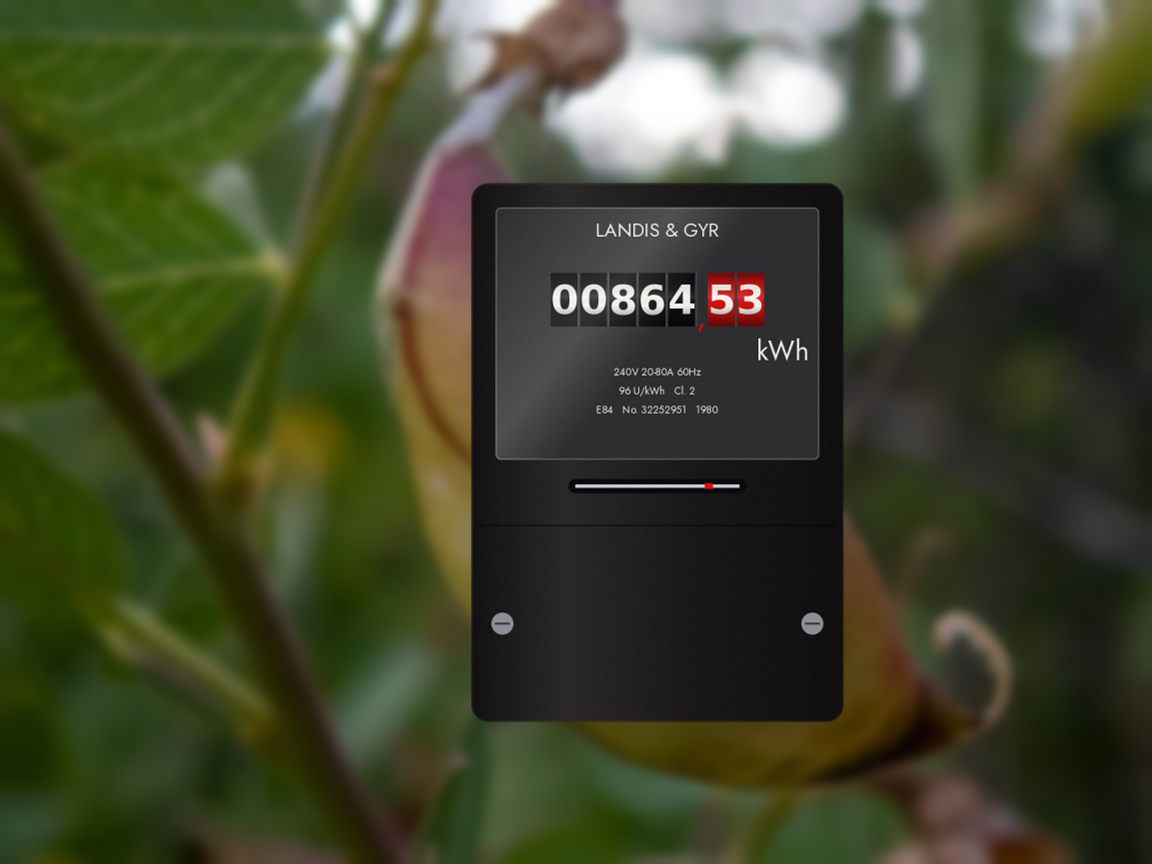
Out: value=864.53 unit=kWh
